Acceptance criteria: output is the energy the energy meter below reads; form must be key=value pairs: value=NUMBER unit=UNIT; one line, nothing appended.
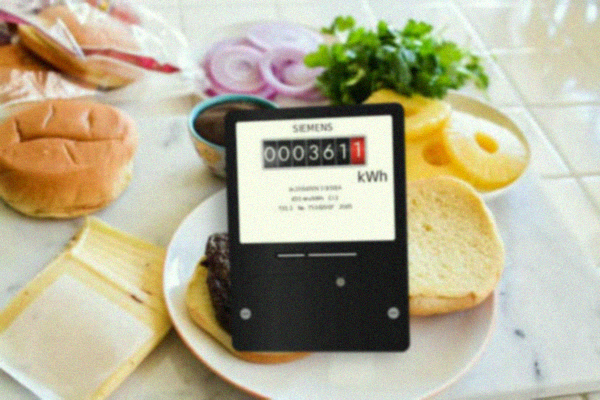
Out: value=361.1 unit=kWh
